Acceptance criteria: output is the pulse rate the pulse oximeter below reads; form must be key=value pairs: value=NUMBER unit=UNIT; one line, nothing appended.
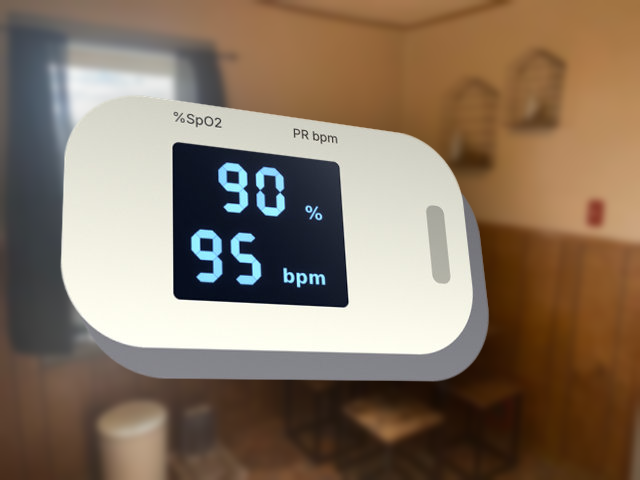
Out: value=95 unit=bpm
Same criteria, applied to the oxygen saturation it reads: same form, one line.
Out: value=90 unit=%
